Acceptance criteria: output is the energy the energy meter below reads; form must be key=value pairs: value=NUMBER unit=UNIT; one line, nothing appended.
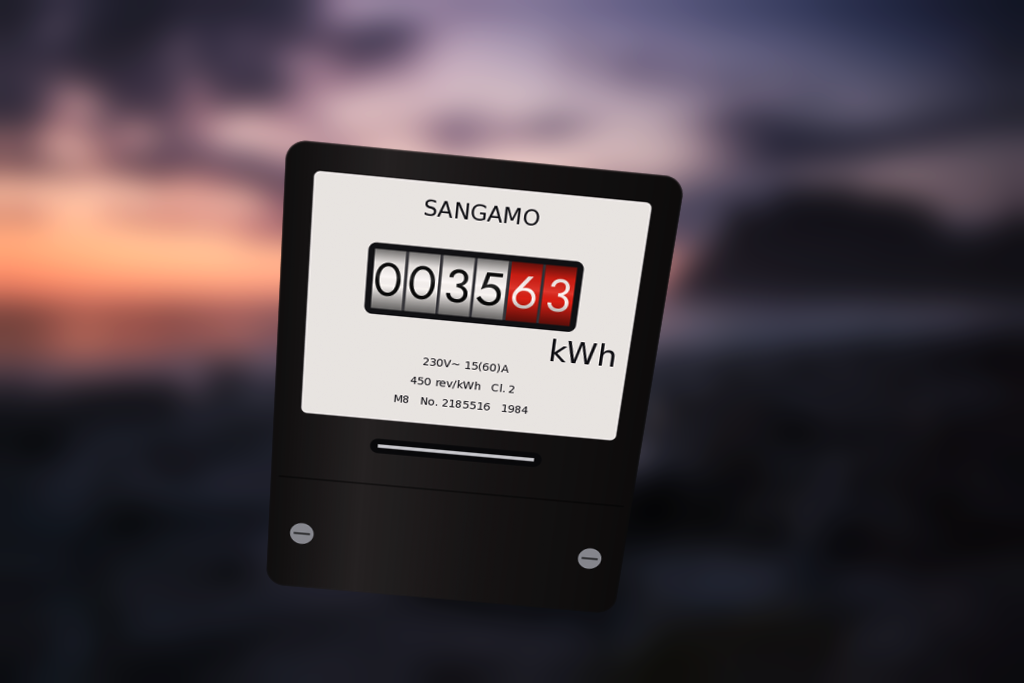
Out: value=35.63 unit=kWh
